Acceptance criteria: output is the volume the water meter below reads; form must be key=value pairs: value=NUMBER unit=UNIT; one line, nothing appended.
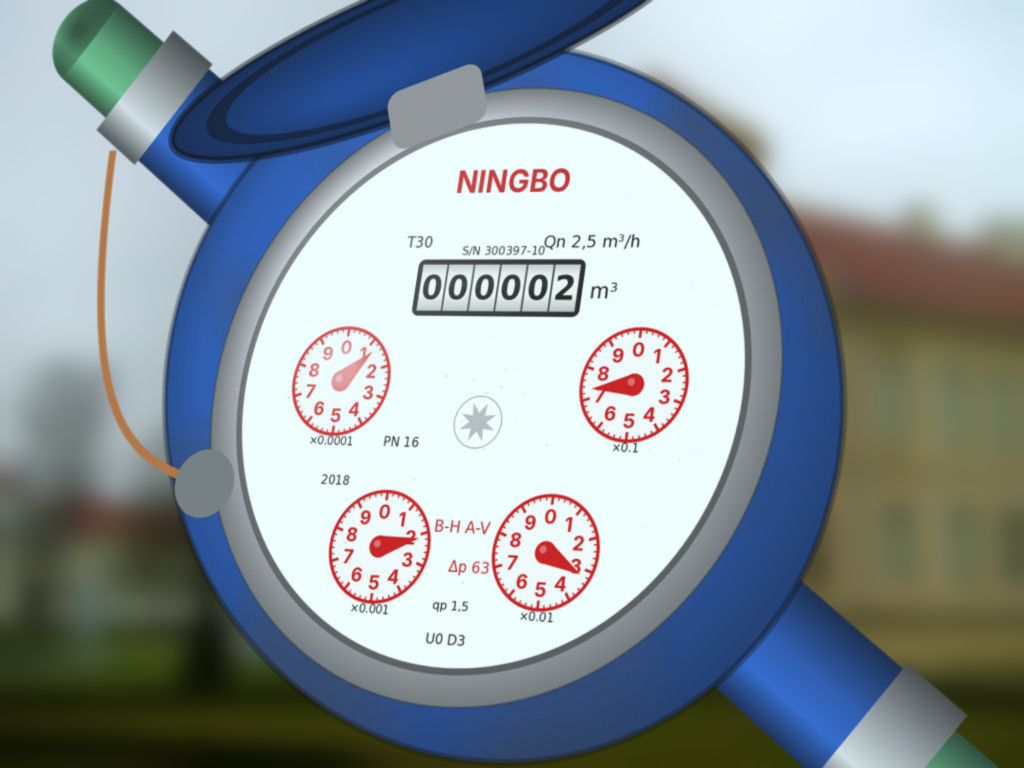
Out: value=2.7321 unit=m³
